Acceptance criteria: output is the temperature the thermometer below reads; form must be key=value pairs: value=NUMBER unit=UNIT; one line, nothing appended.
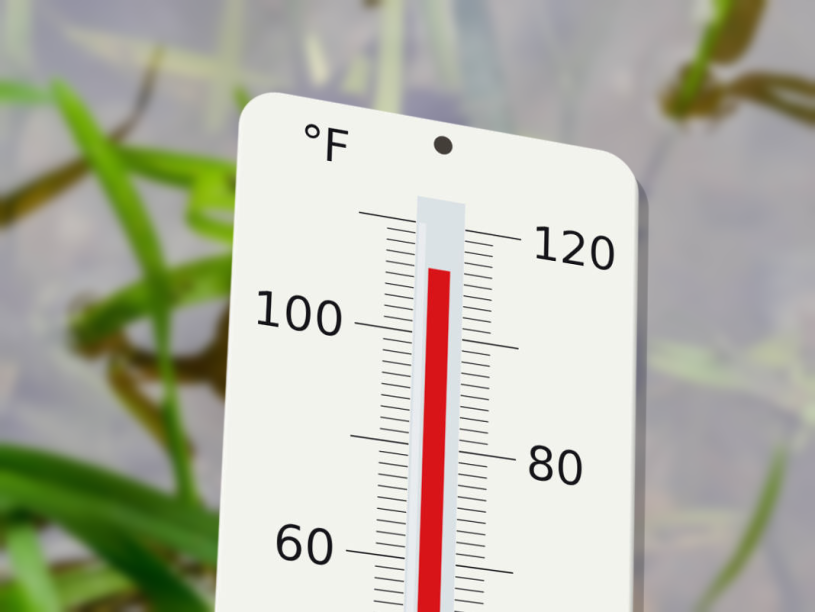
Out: value=112 unit=°F
